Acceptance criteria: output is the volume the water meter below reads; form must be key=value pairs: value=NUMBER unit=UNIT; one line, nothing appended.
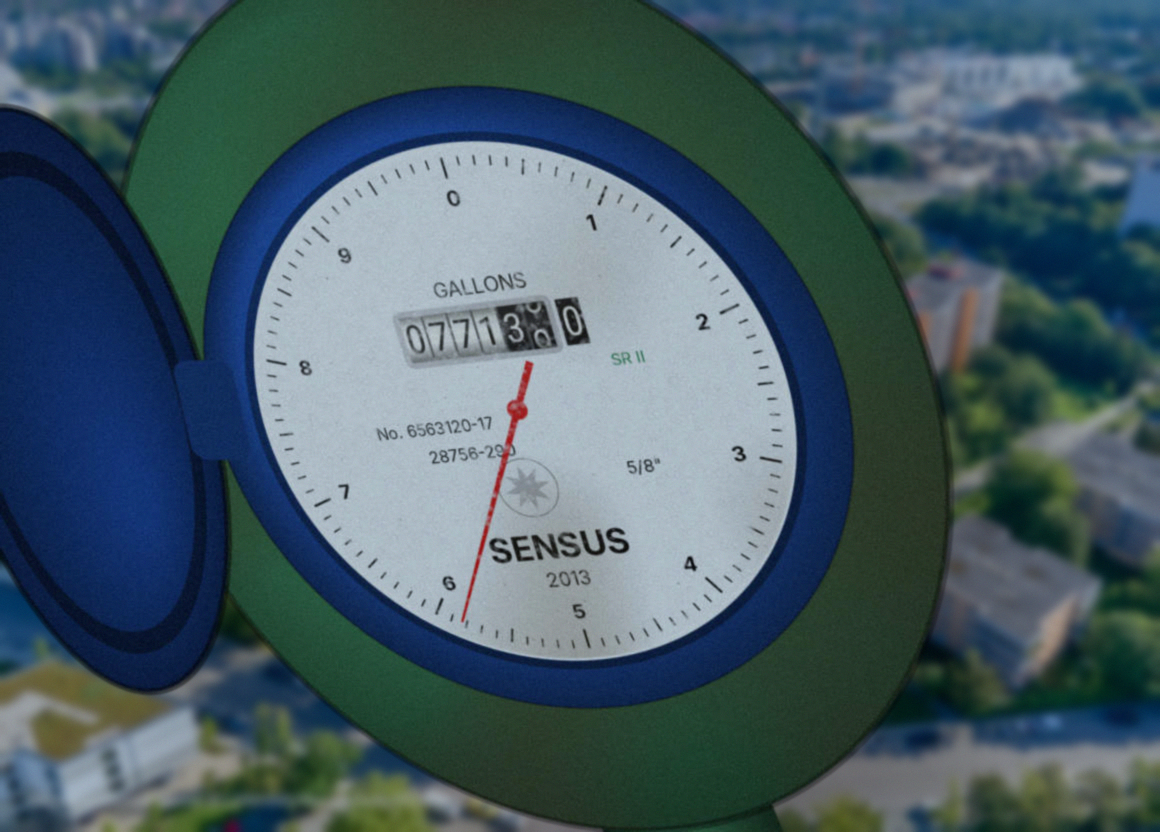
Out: value=771385.8 unit=gal
